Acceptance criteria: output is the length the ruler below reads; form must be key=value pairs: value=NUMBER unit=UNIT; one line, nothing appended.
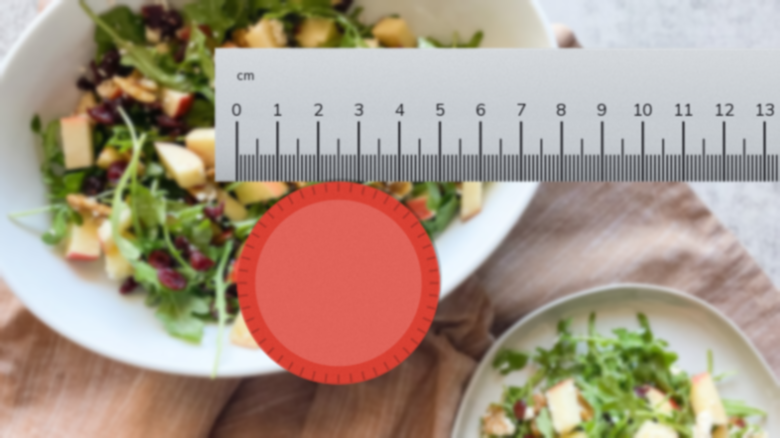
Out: value=5 unit=cm
